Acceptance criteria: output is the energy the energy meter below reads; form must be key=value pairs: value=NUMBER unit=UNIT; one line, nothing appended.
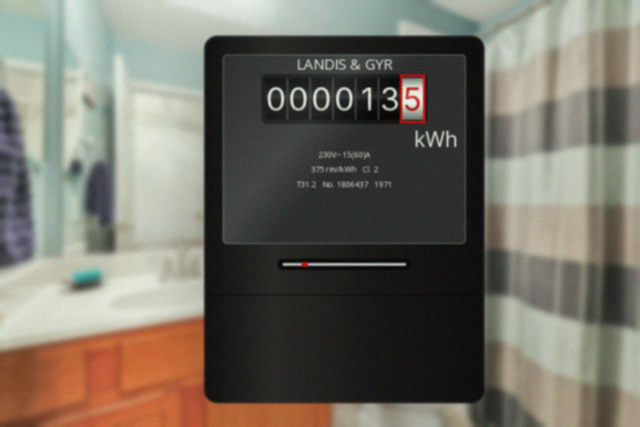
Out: value=13.5 unit=kWh
